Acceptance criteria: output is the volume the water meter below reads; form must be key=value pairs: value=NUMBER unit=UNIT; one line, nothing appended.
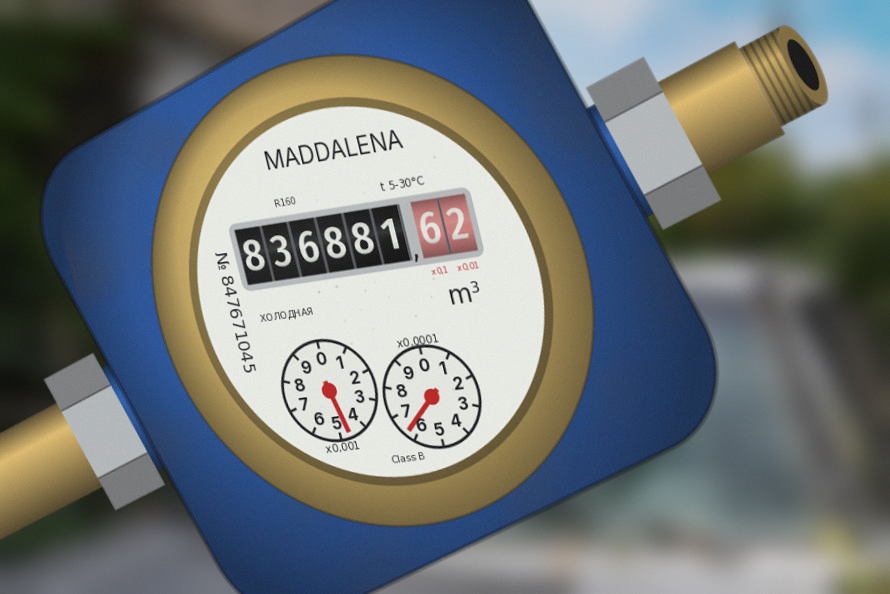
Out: value=836881.6246 unit=m³
